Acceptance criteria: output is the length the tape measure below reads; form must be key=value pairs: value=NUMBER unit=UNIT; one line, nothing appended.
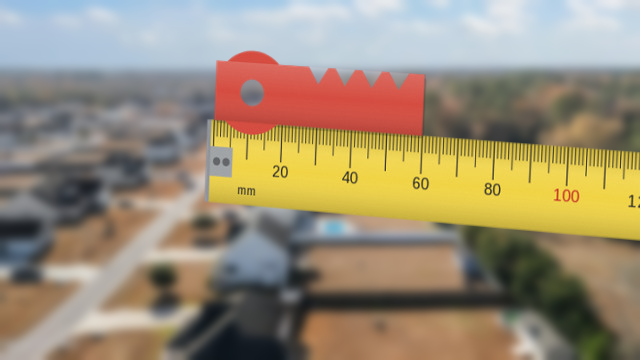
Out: value=60 unit=mm
